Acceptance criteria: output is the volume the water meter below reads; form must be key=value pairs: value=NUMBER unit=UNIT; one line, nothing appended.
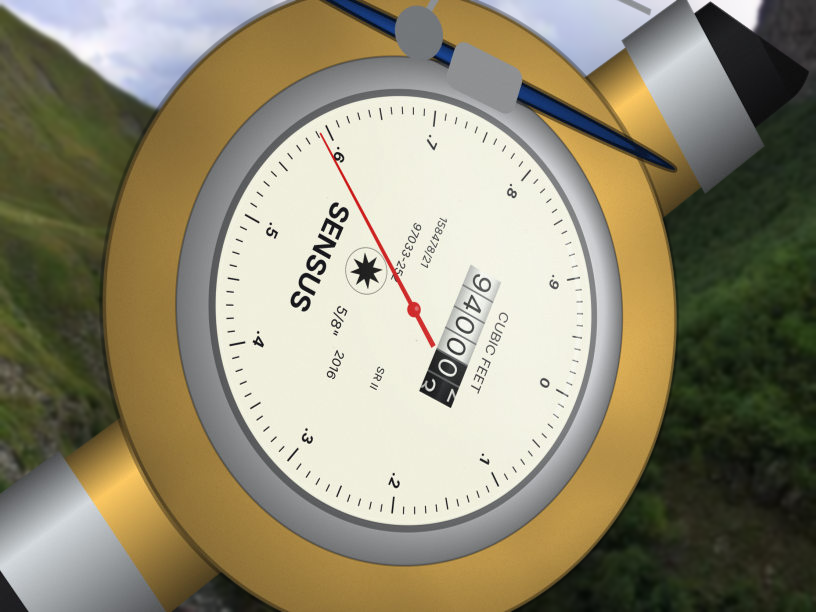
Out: value=940002.59 unit=ft³
